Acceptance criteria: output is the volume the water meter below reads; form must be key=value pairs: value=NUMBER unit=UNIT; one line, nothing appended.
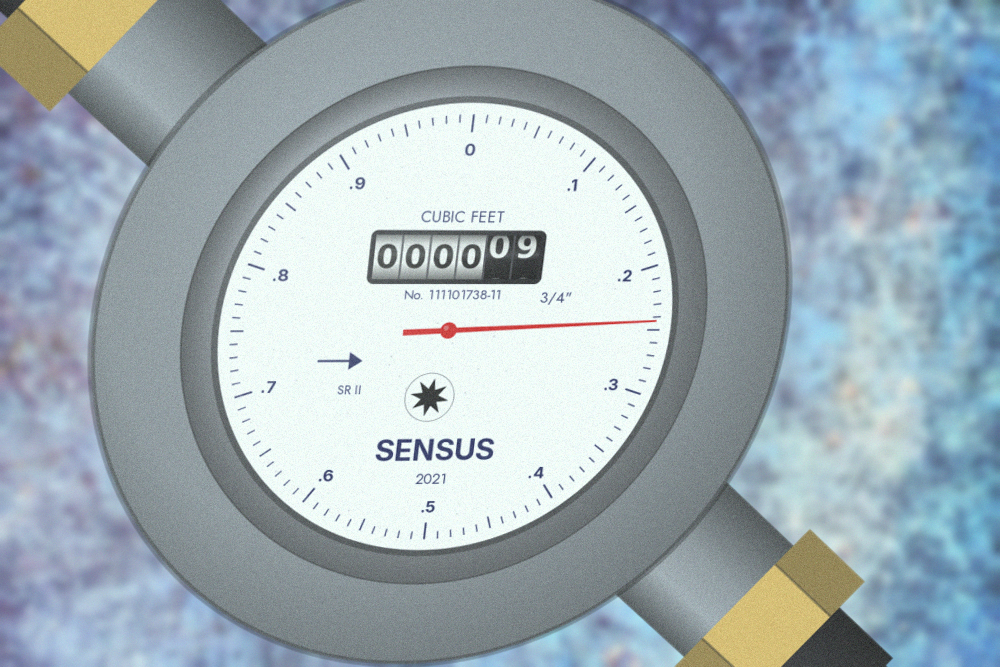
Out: value=9.24 unit=ft³
